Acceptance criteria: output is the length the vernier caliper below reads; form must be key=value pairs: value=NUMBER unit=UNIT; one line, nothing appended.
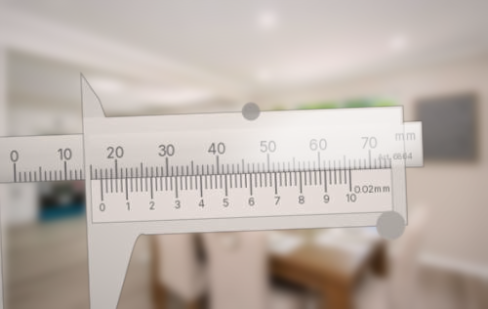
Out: value=17.0 unit=mm
